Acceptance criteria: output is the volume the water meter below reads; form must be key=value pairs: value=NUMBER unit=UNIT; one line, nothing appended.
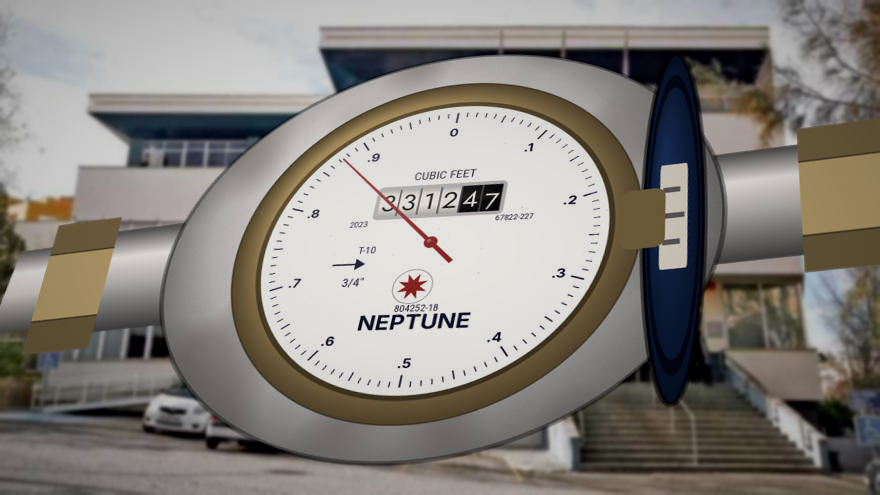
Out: value=331246.87 unit=ft³
